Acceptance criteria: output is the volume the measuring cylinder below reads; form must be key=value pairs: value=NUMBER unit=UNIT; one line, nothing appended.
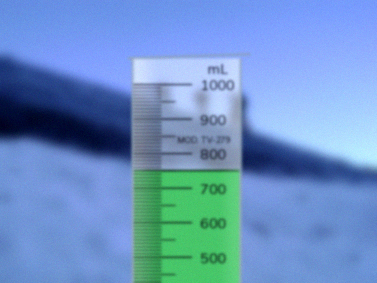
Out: value=750 unit=mL
